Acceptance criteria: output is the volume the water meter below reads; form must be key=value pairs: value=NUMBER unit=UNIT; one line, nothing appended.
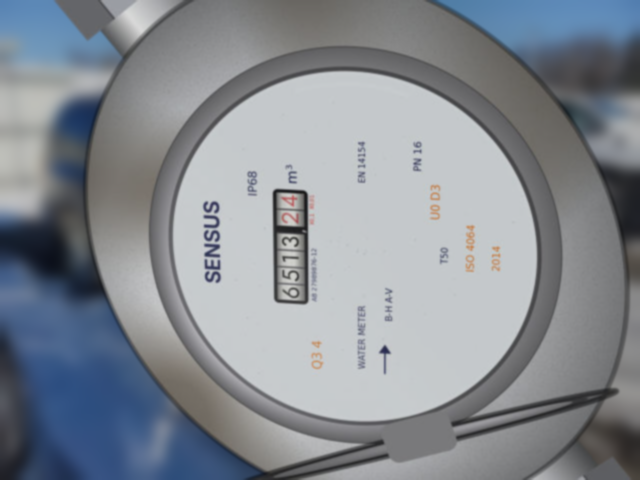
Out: value=6513.24 unit=m³
